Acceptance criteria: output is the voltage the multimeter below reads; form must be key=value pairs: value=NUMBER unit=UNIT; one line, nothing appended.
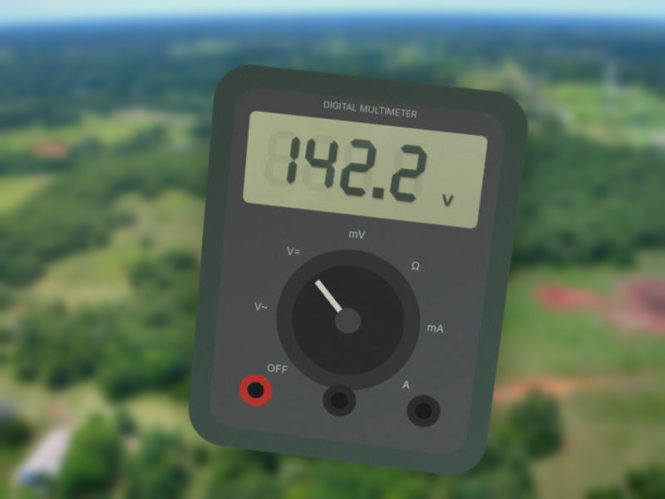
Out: value=142.2 unit=V
